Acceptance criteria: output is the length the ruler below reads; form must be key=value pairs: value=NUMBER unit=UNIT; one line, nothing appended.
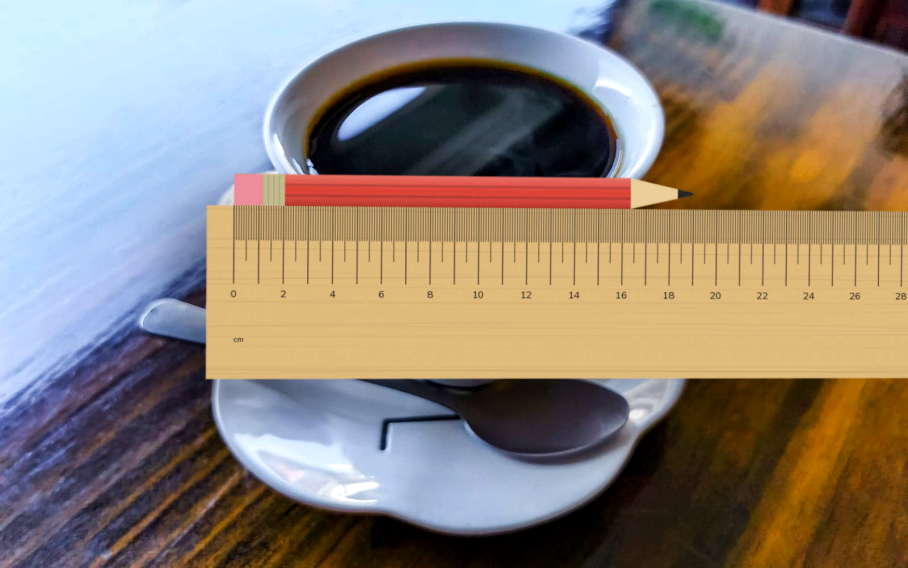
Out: value=19 unit=cm
